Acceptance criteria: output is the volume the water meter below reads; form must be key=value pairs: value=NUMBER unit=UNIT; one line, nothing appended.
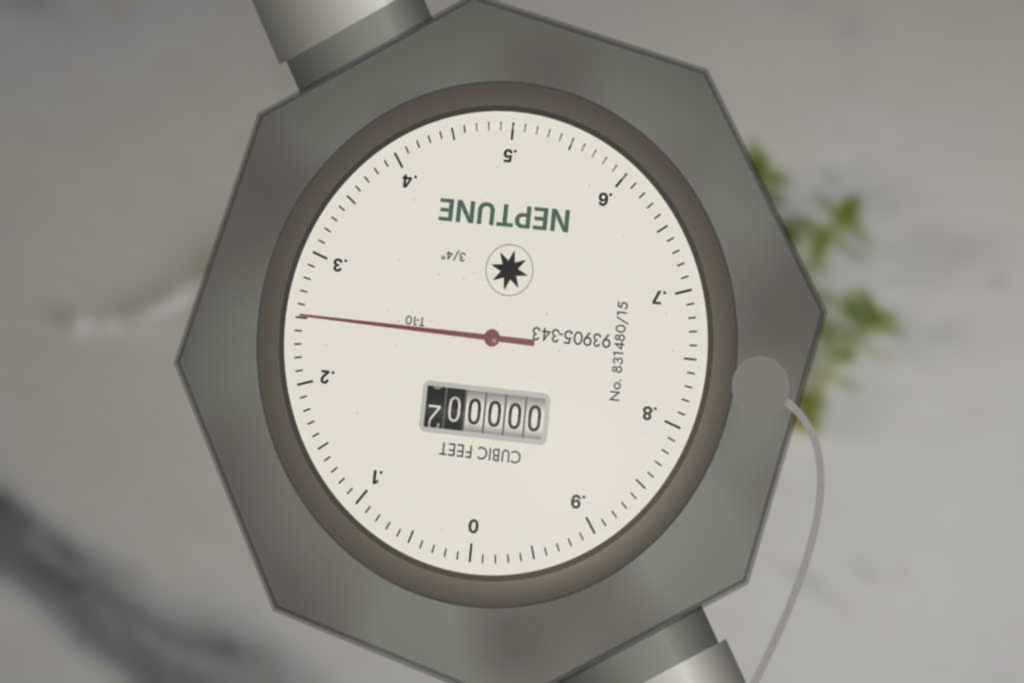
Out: value=2.25 unit=ft³
